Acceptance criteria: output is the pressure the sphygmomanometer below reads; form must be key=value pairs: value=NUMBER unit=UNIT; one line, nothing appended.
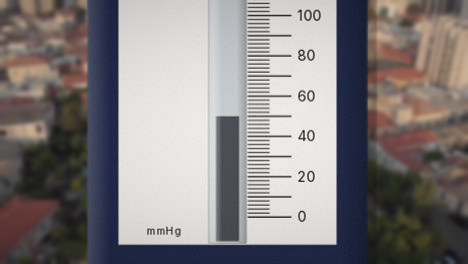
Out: value=50 unit=mmHg
